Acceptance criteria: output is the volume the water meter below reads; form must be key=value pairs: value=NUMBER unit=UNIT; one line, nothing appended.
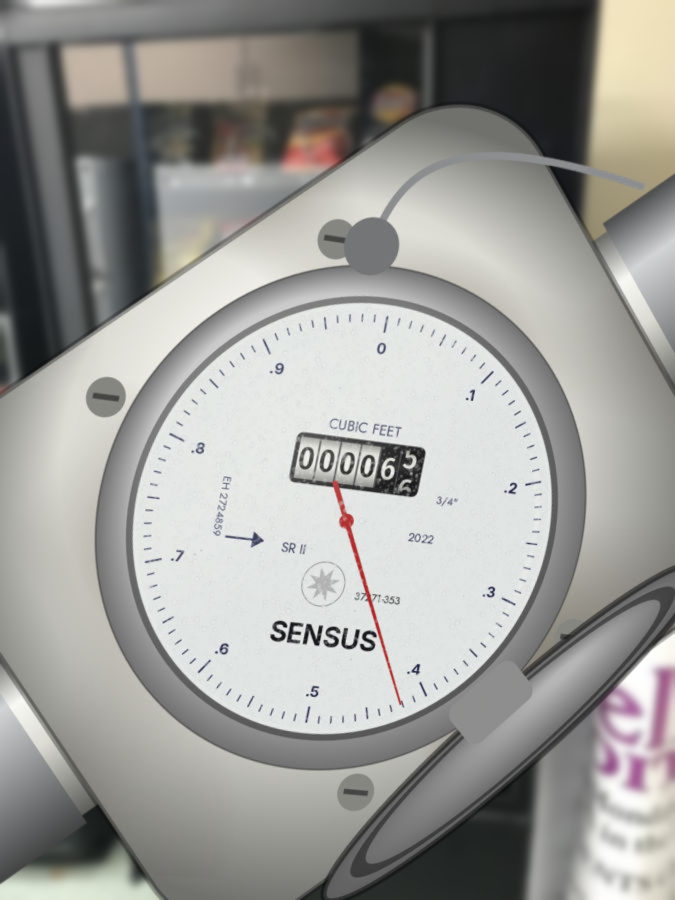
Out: value=65.42 unit=ft³
